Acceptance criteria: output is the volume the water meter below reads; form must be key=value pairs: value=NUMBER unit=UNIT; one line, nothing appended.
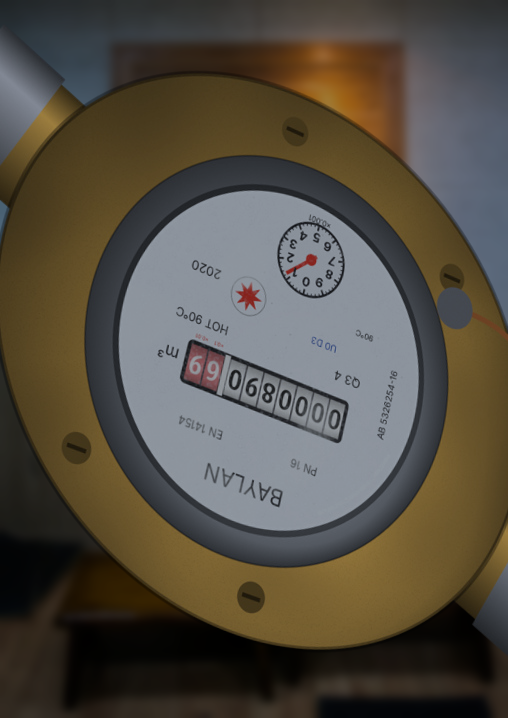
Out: value=890.691 unit=m³
